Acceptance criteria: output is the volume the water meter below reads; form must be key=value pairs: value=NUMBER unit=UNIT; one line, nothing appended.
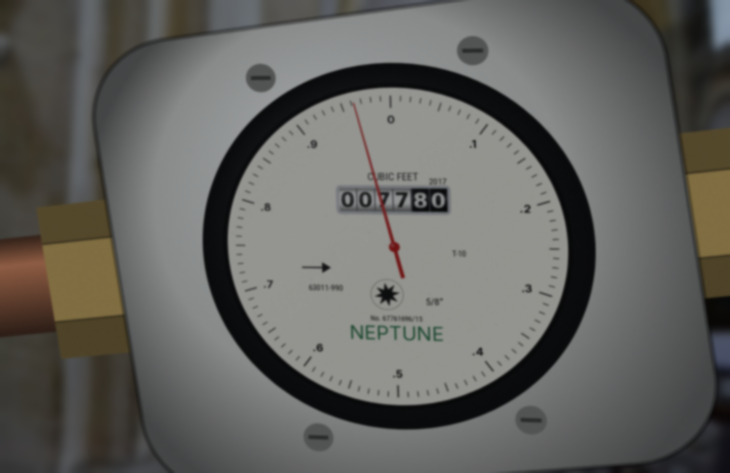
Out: value=7779.96 unit=ft³
